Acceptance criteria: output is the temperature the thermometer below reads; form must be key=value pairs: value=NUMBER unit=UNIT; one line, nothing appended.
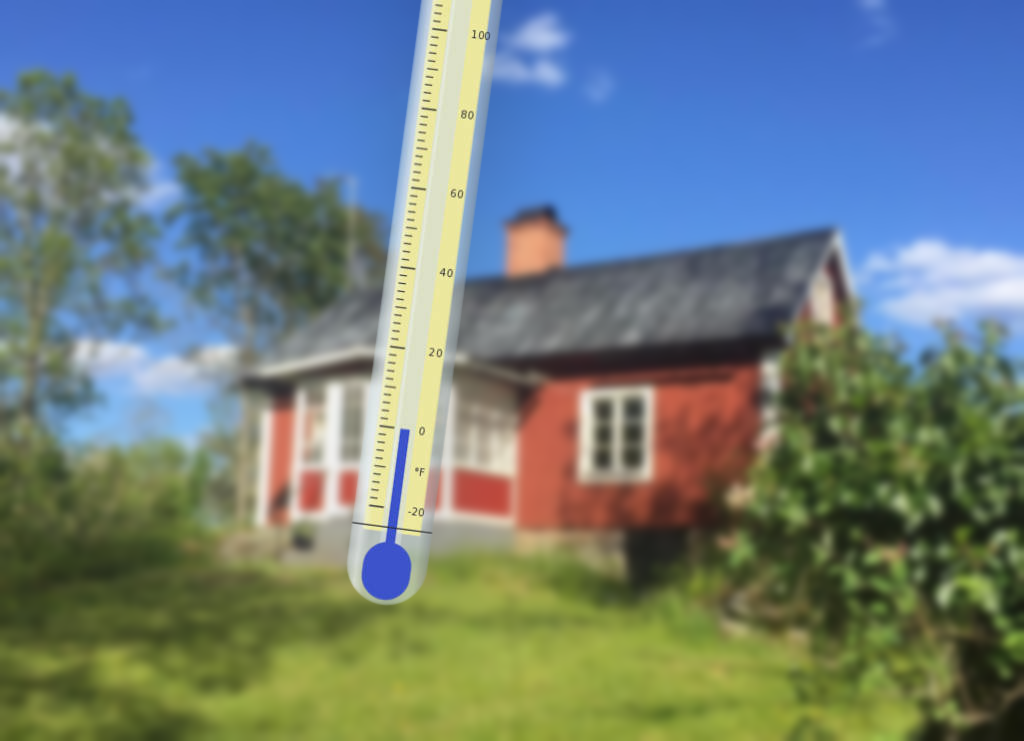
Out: value=0 unit=°F
